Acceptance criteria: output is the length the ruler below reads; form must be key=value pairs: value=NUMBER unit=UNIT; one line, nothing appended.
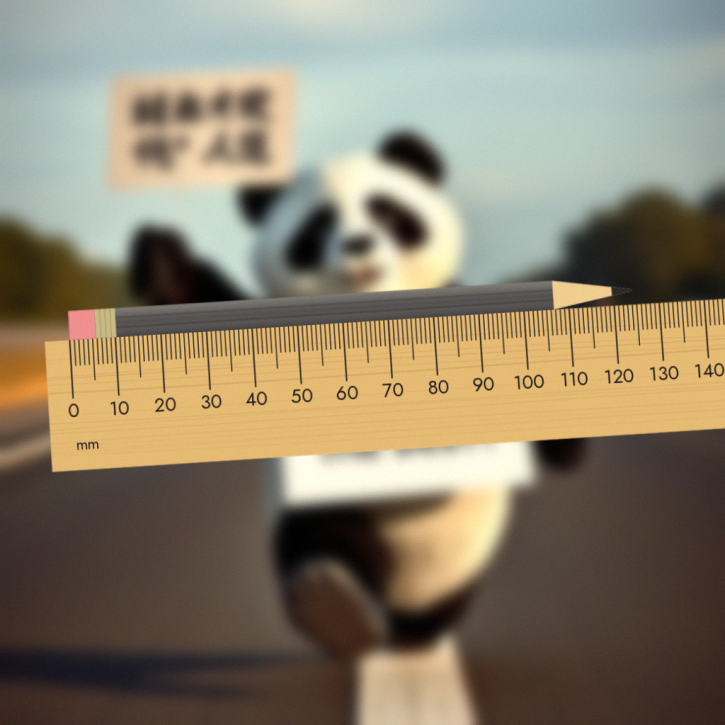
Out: value=124 unit=mm
